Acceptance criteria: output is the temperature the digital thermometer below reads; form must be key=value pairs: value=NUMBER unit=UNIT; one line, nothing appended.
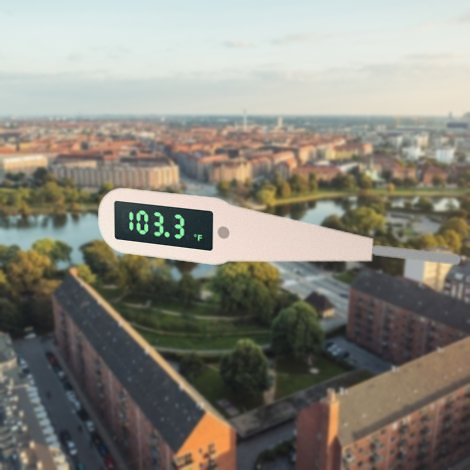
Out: value=103.3 unit=°F
